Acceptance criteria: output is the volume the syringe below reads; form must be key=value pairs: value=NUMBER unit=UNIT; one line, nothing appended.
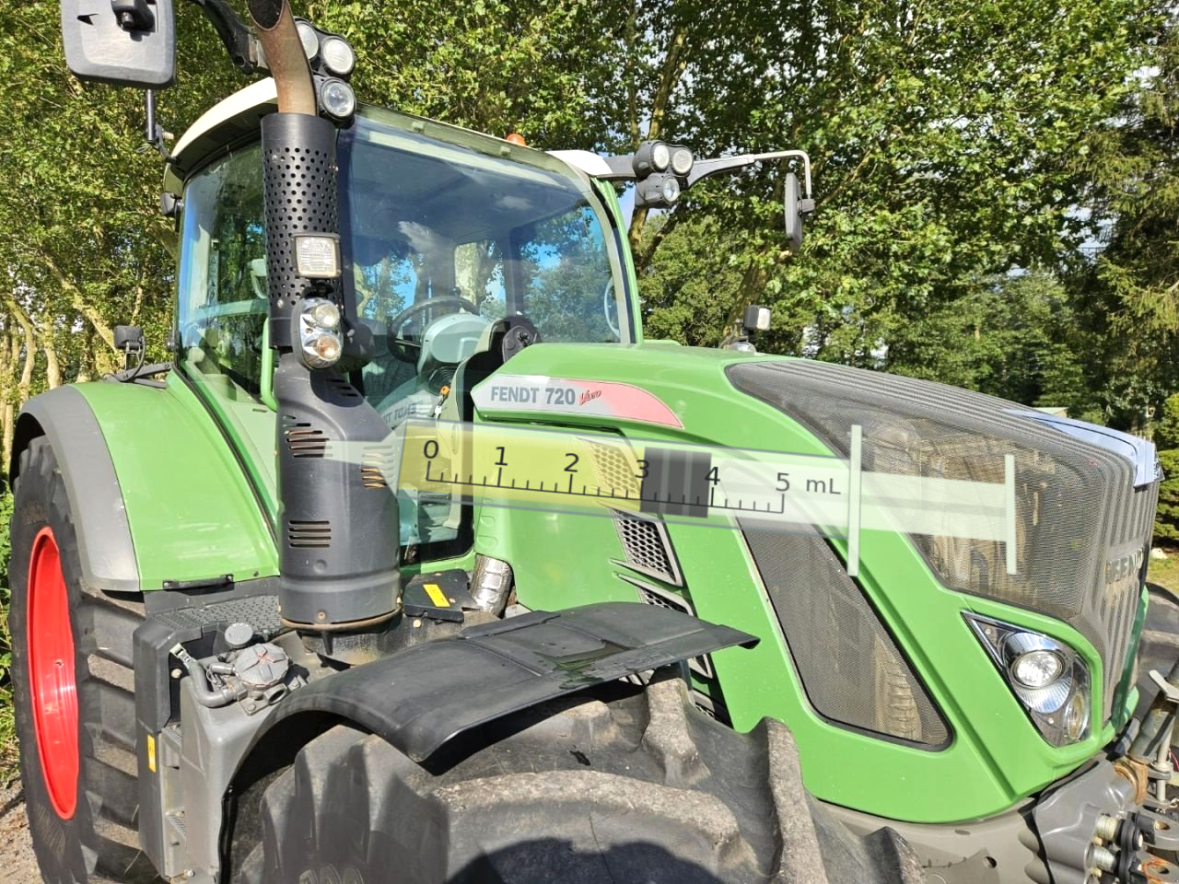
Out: value=3 unit=mL
